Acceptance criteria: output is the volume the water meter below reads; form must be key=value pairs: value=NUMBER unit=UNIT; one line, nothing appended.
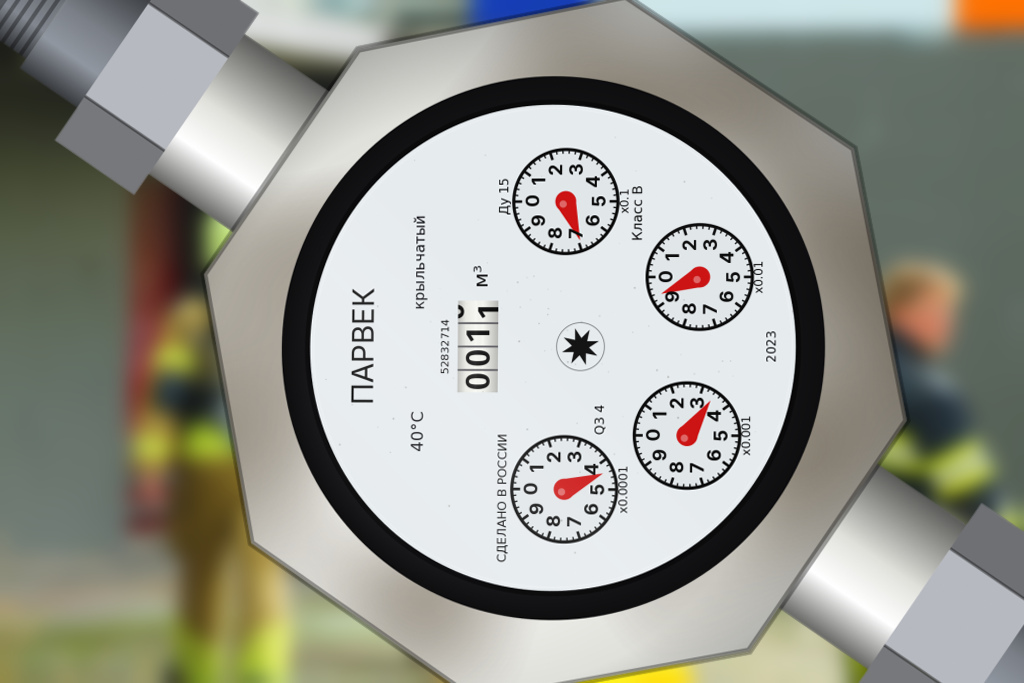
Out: value=10.6934 unit=m³
